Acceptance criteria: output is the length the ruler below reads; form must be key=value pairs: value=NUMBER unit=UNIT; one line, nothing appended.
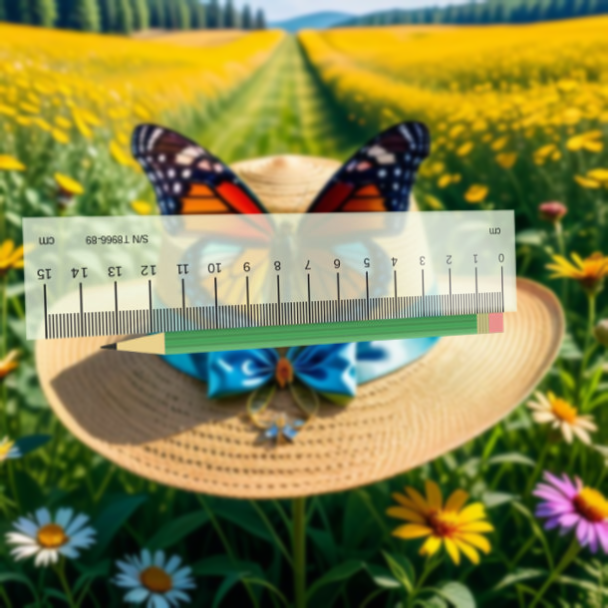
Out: value=13.5 unit=cm
